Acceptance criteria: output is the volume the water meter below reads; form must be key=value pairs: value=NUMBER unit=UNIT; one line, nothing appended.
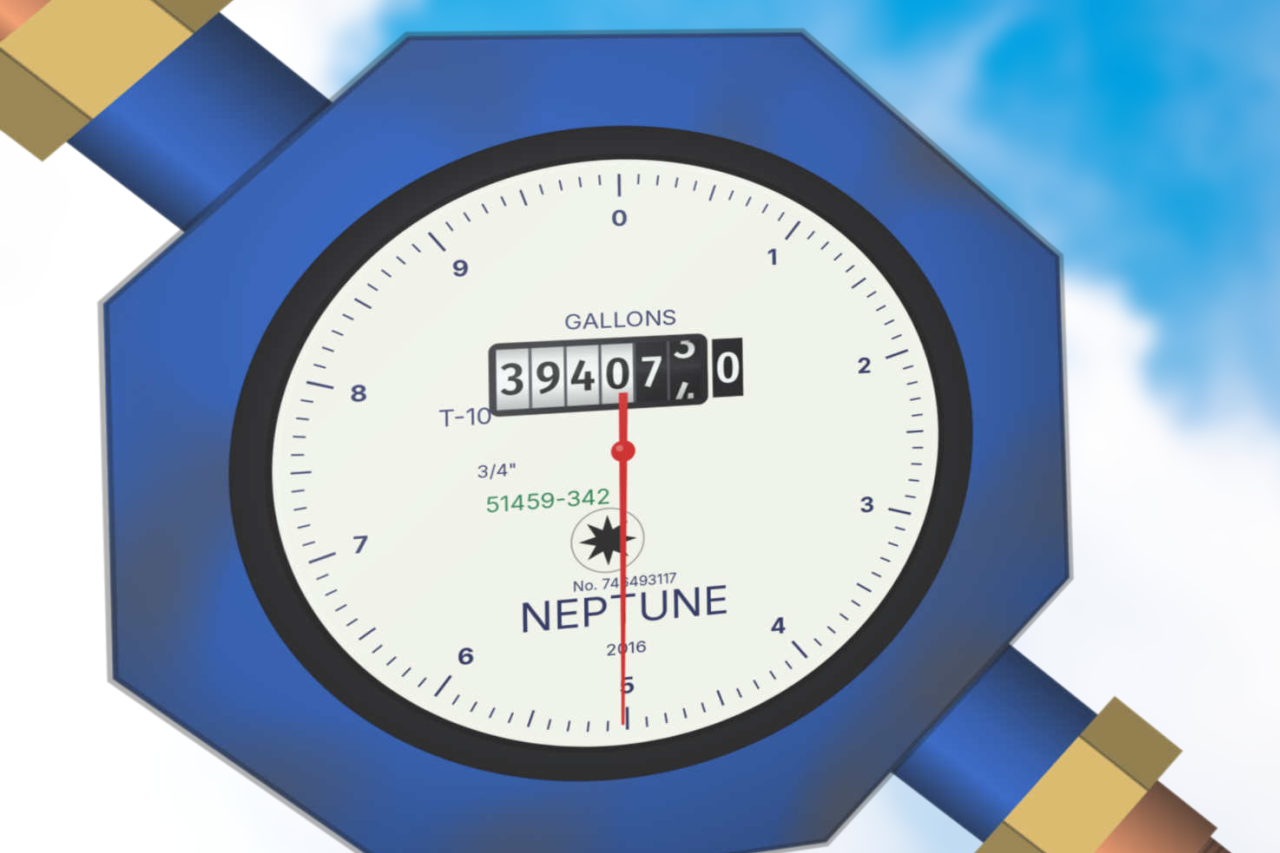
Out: value=3940735.0 unit=gal
